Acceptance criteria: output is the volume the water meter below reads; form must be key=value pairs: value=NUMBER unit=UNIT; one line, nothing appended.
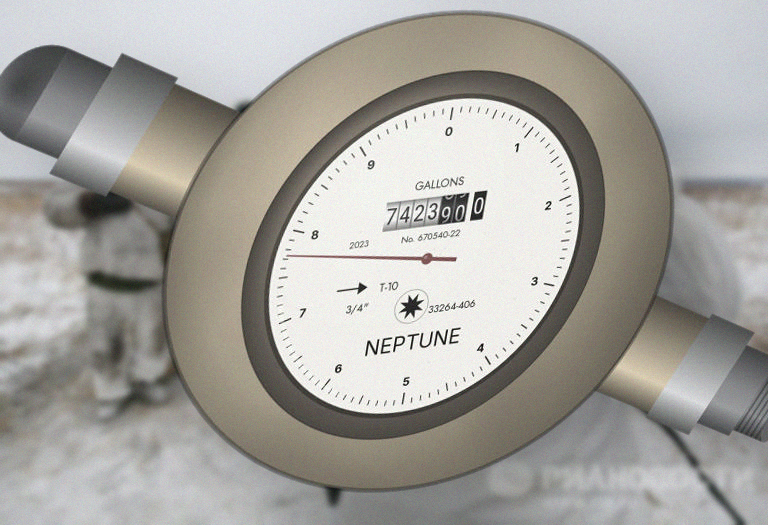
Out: value=7423897.7 unit=gal
